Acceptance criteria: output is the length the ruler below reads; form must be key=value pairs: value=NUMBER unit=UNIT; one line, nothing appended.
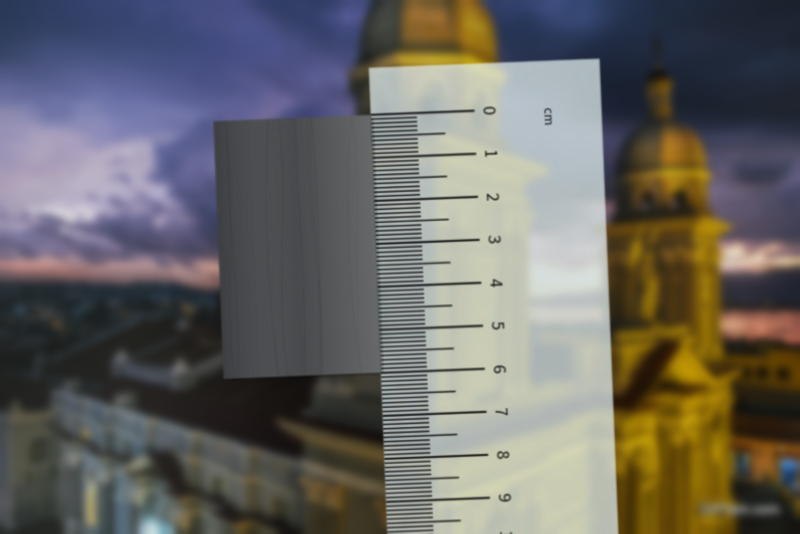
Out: value=6 unit=cm
